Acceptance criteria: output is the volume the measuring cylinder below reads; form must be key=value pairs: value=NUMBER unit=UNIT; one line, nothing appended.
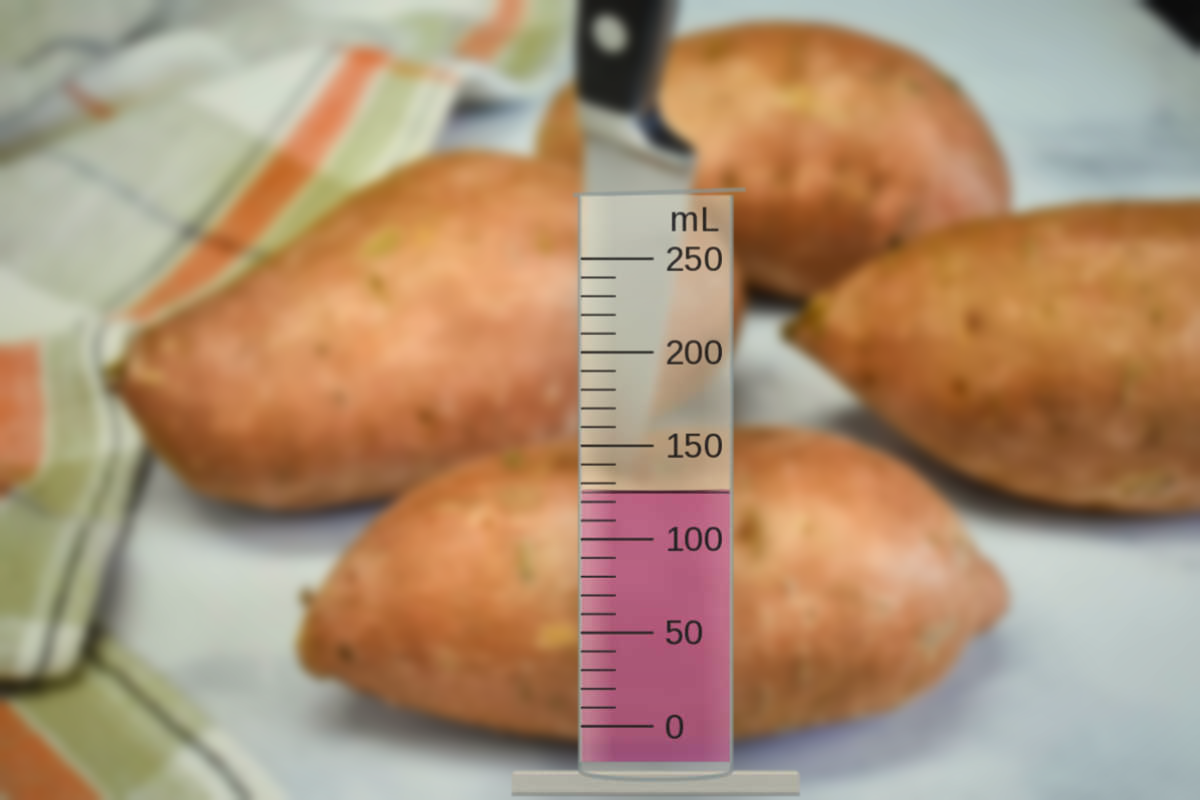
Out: value=125 unit=mL
